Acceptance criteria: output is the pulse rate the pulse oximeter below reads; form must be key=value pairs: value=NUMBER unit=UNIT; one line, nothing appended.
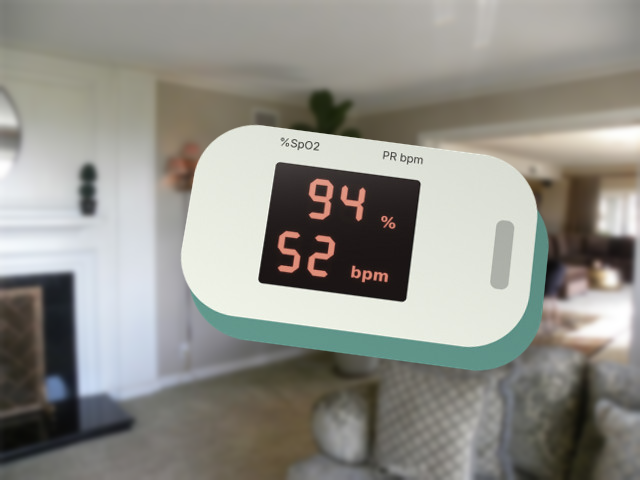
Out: value=52 unit=bpm
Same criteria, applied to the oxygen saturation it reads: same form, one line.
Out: value=94 unit=%
